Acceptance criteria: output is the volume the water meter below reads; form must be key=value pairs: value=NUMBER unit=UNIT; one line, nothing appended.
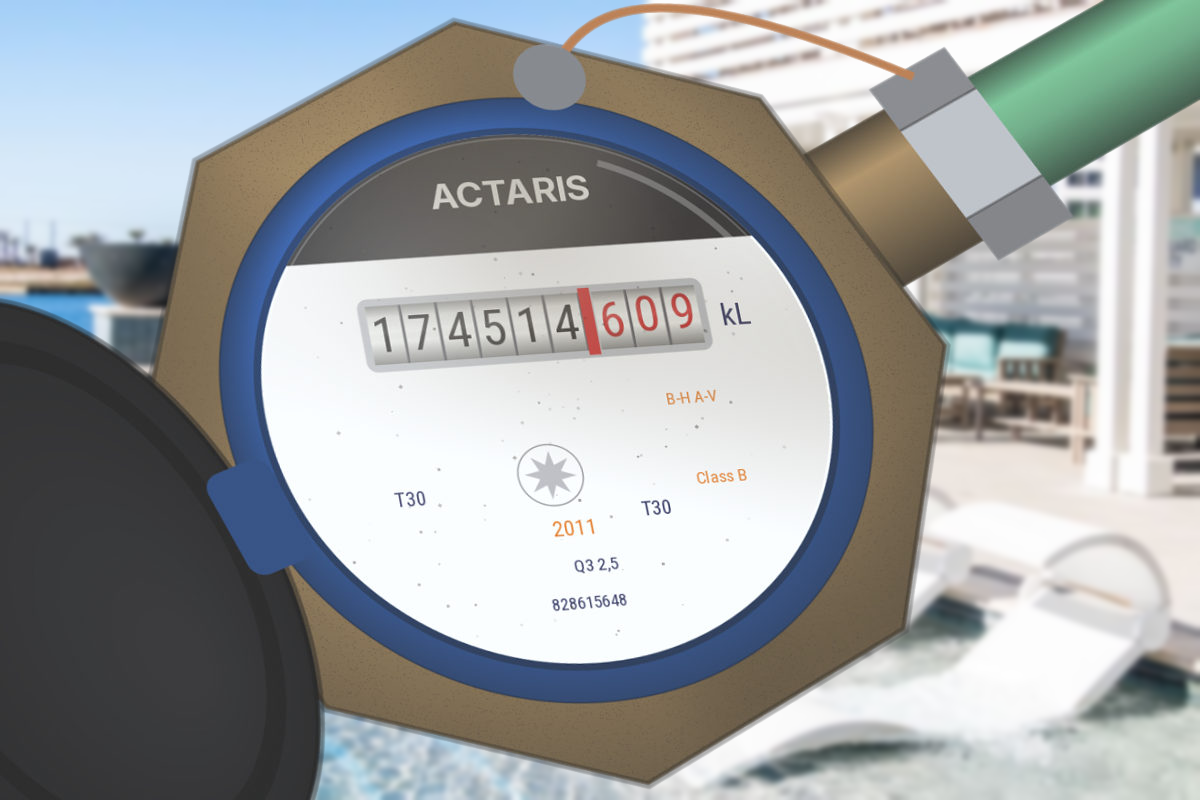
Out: value=174514.609 unit=kL
